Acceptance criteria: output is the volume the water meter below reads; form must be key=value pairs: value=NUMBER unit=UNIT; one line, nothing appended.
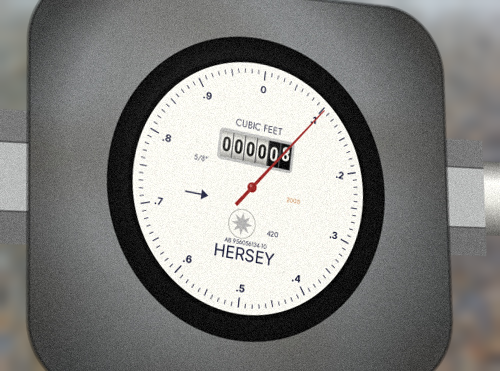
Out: value=8.10 unit=ft³
